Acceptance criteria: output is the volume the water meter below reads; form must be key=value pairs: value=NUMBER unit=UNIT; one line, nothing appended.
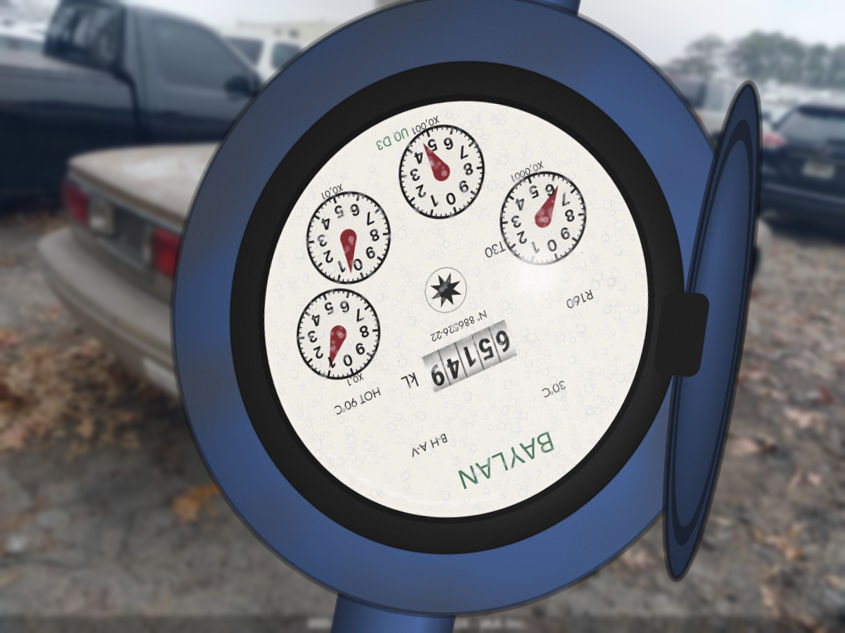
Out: value=65149.1046 unit=kL
